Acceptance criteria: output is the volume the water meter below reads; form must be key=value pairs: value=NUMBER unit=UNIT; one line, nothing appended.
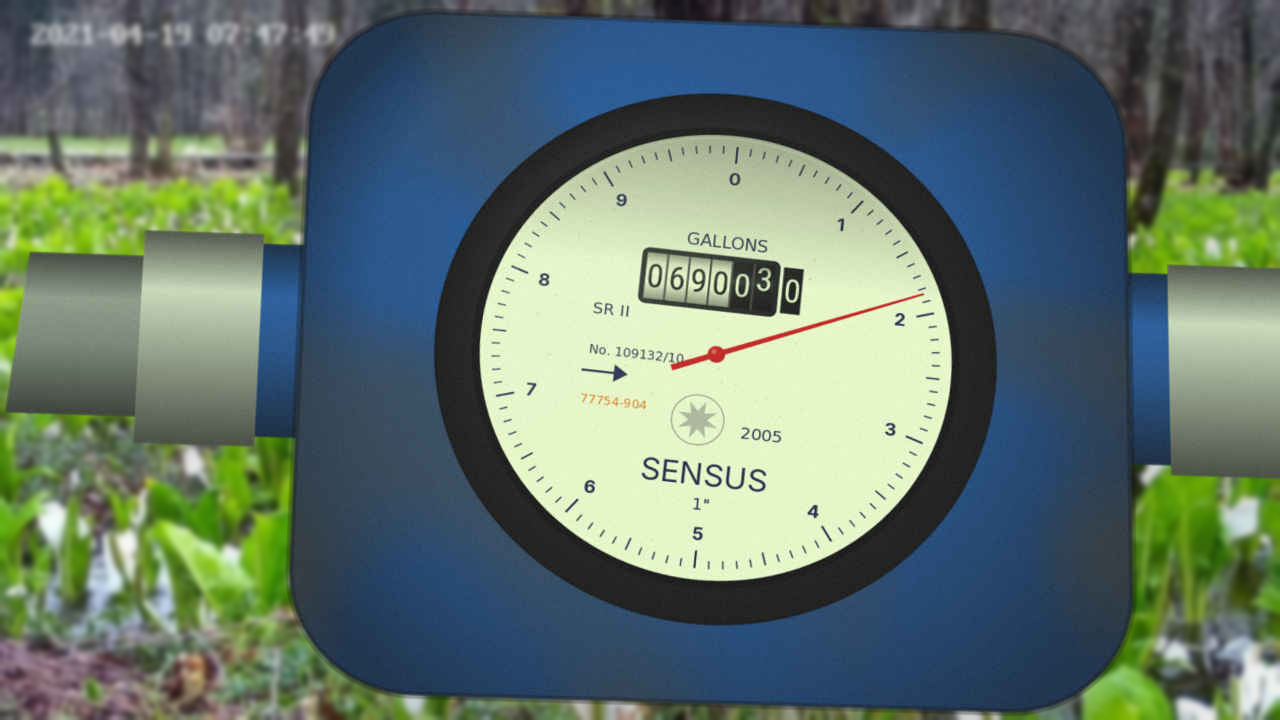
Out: value=690031.8 unit=gal
